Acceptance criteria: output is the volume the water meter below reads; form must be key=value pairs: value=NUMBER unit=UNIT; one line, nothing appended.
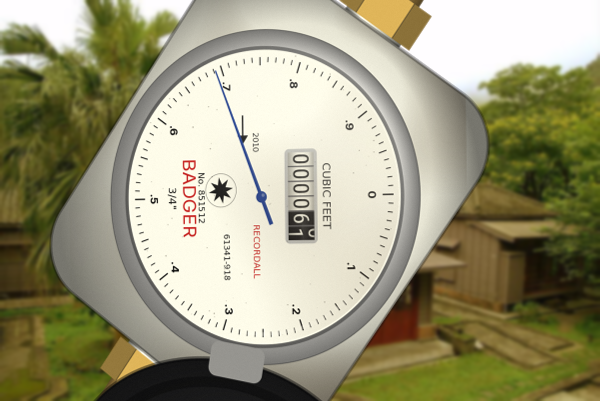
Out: value=60.69 unit=ft³
